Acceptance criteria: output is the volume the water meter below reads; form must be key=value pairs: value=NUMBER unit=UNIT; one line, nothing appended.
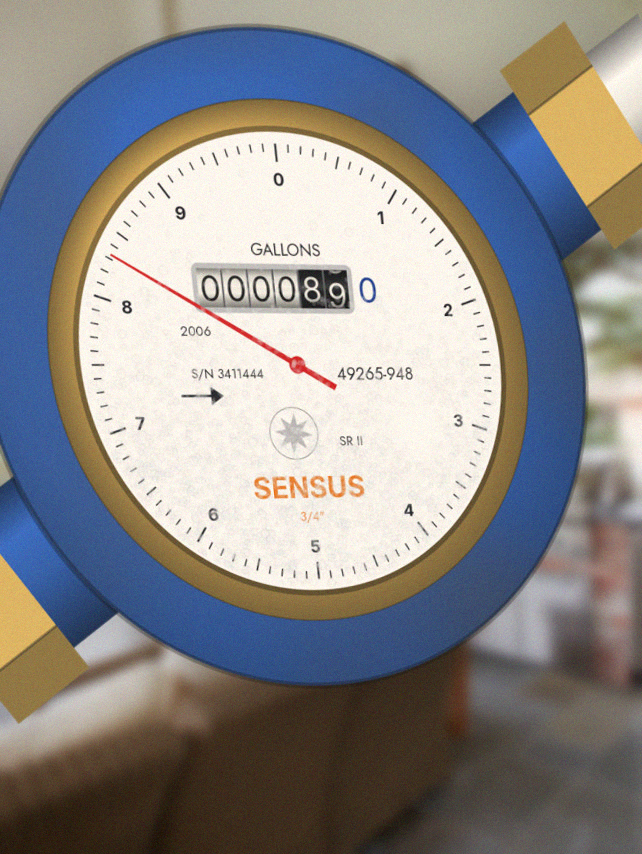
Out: value=888.3 unit=gal
